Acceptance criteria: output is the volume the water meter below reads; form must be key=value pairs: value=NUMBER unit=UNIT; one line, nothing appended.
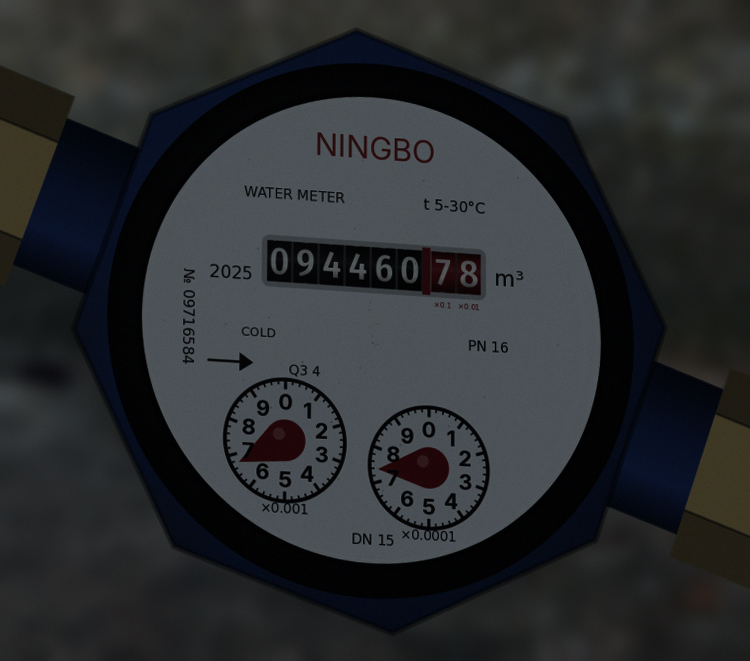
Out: value=94460.7867 unit=m³
